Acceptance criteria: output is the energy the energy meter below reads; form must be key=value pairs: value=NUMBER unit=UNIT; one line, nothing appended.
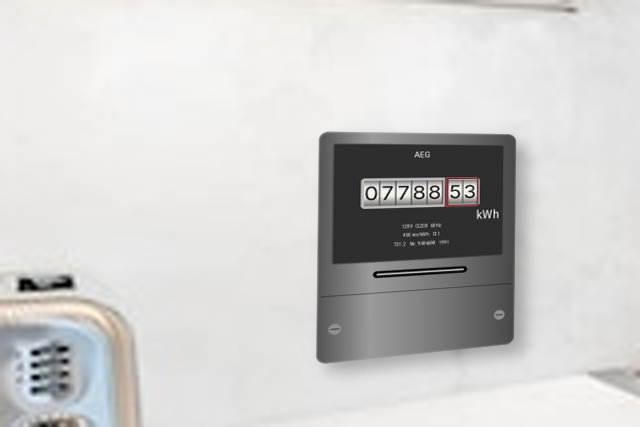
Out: value=7788.53 unit=kWh
